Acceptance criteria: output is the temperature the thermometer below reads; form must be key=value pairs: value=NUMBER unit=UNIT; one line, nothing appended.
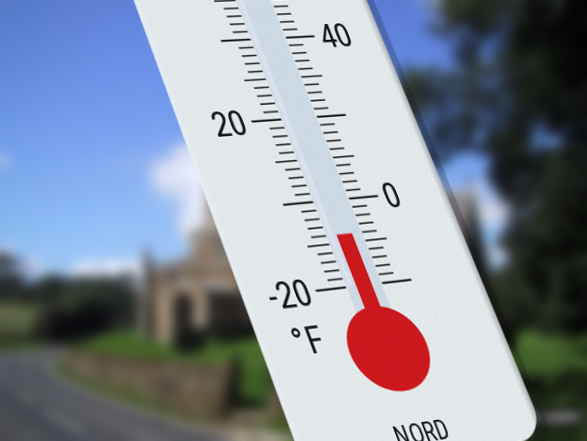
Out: value=-8 unit=°F
